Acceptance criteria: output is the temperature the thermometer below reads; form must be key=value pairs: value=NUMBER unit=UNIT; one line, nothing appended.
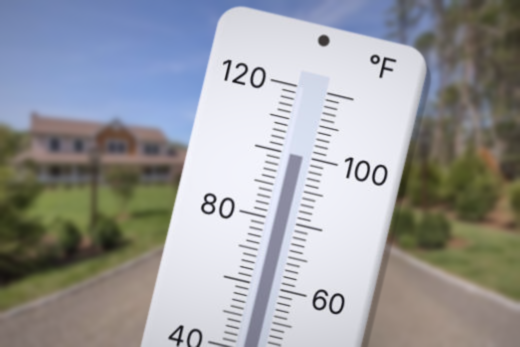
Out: value=100 unit=°F
